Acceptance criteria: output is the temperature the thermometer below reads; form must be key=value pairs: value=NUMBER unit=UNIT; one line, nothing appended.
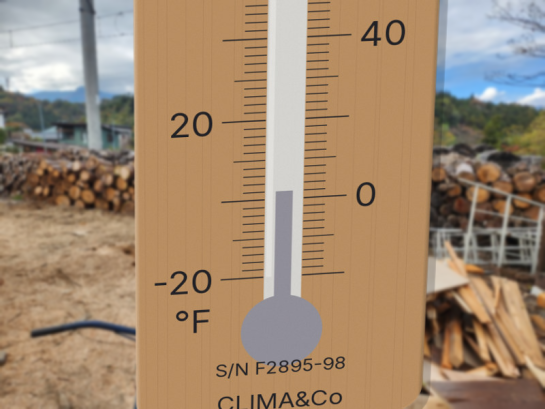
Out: value=2 unit=°F
